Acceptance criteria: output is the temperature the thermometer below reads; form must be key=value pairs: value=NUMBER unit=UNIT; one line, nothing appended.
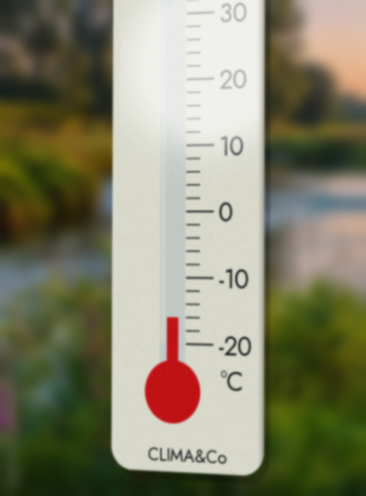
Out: value=-16 unit=°C
